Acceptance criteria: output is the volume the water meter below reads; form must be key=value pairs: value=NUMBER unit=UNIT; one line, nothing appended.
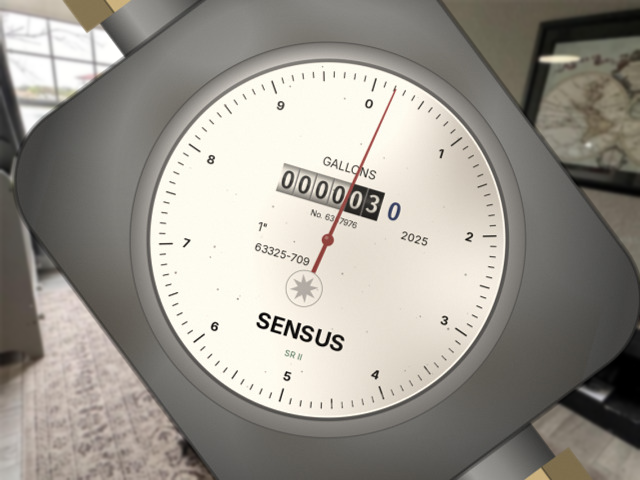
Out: value=30.2 unit=gal
